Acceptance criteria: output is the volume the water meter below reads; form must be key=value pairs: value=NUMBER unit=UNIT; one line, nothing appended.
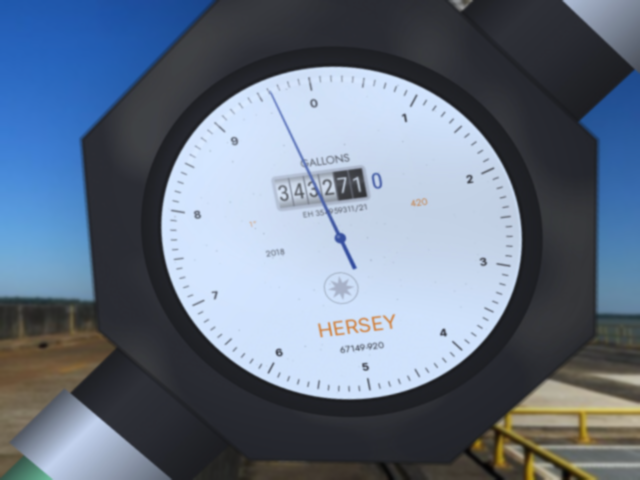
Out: value=3432709.6 unit=gal
